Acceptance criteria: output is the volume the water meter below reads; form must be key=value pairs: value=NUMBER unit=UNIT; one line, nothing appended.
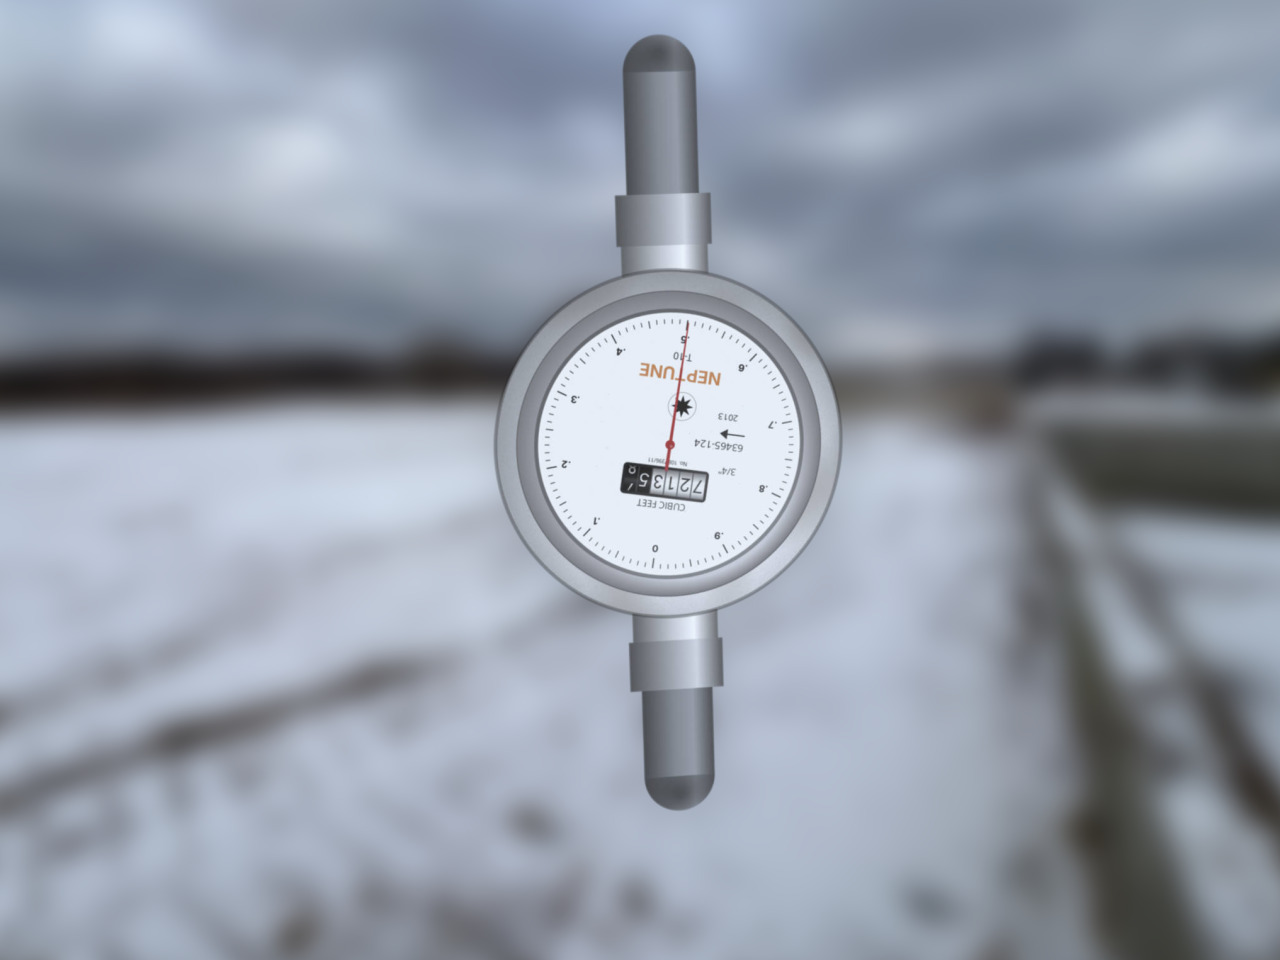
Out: value=721357.50 unit=ft³
